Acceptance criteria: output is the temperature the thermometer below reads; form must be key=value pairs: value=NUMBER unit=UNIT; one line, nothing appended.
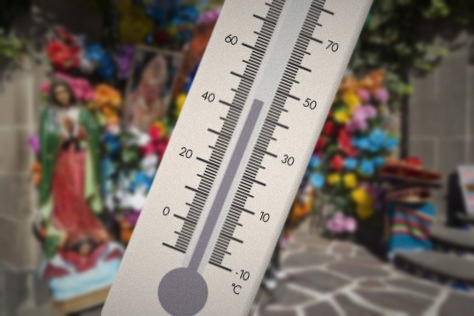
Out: value=45 unit=°C
